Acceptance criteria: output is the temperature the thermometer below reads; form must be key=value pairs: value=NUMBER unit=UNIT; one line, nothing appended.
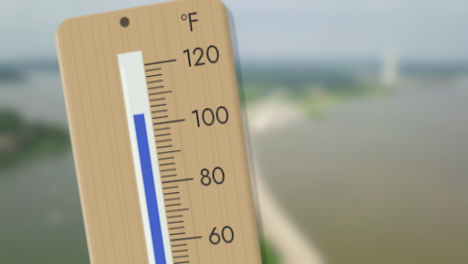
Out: value=104 unit=°F
